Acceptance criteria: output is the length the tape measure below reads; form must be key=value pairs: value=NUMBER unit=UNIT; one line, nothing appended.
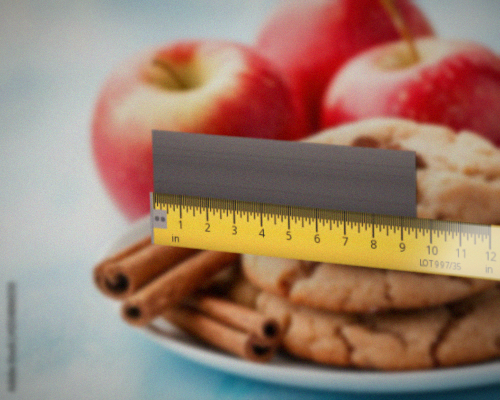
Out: value=9.5 unit=in
